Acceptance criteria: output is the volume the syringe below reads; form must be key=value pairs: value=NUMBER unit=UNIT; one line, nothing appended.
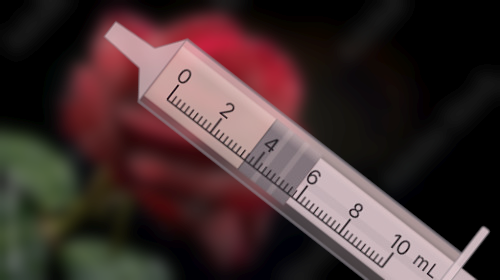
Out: value=3.6 unit=mL
